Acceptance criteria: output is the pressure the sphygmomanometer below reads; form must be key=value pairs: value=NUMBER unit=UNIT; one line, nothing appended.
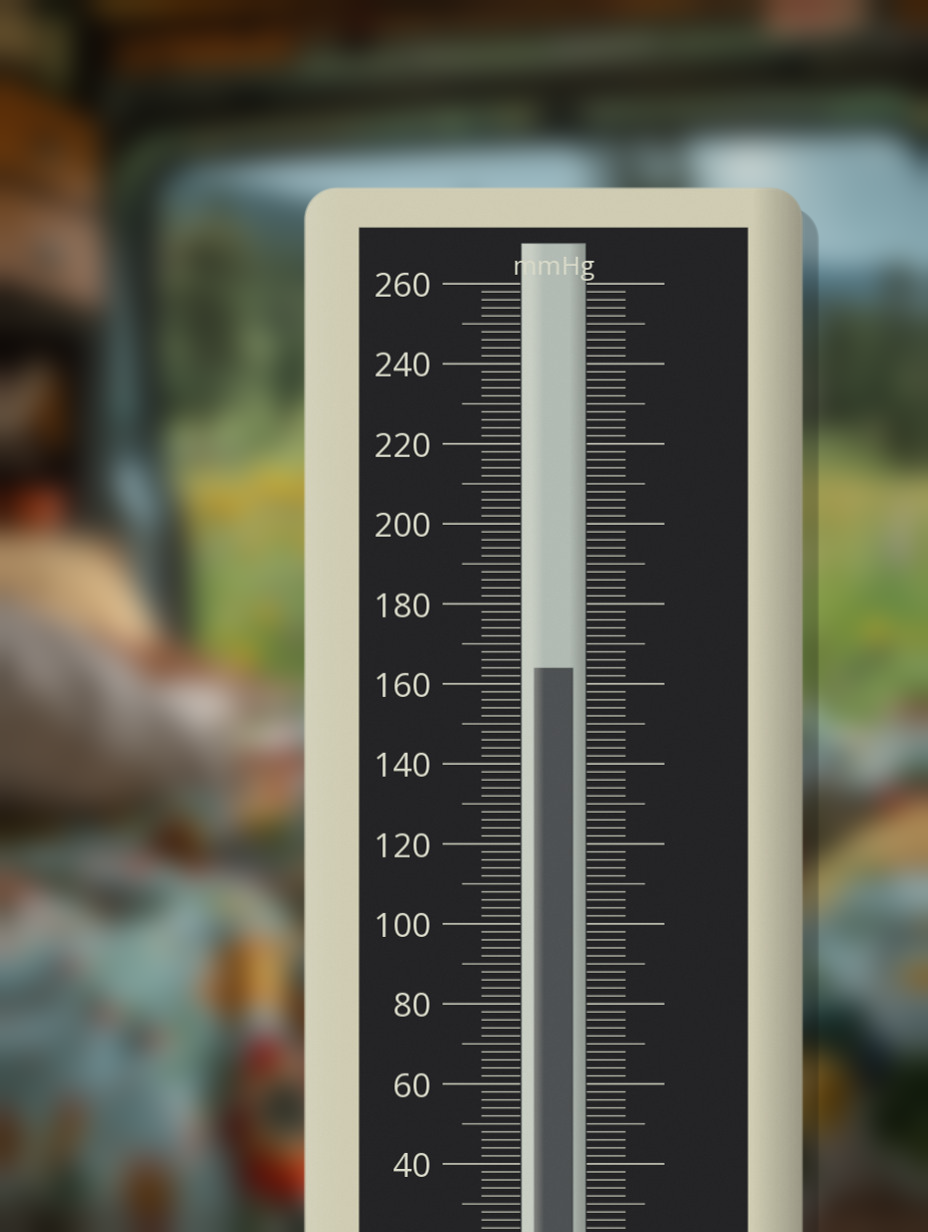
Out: value=164 unit=mmHg
